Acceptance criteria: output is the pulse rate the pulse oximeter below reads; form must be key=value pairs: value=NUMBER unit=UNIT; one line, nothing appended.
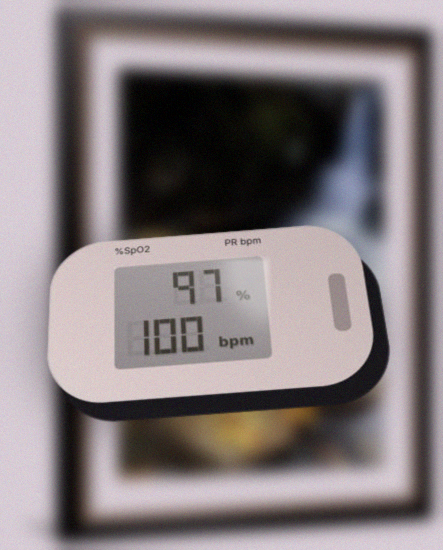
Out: value=100 unit=bpm
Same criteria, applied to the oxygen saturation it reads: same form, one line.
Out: value=97 unit=%
